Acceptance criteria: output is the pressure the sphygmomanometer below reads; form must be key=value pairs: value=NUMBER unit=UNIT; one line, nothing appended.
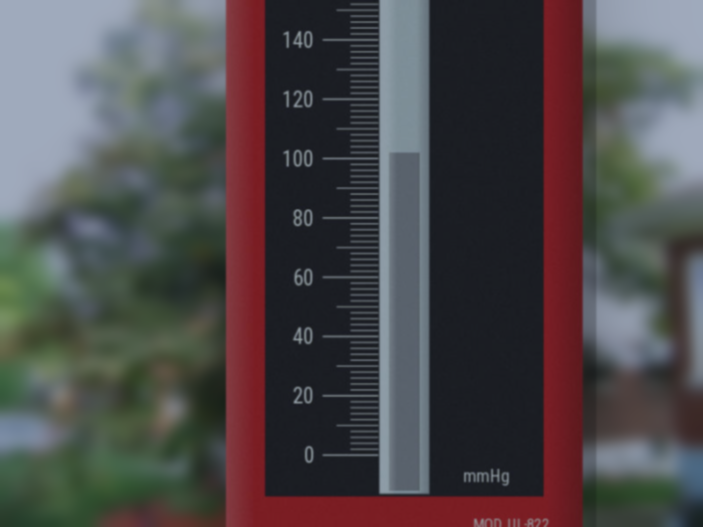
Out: value=102 unit=mmHg
